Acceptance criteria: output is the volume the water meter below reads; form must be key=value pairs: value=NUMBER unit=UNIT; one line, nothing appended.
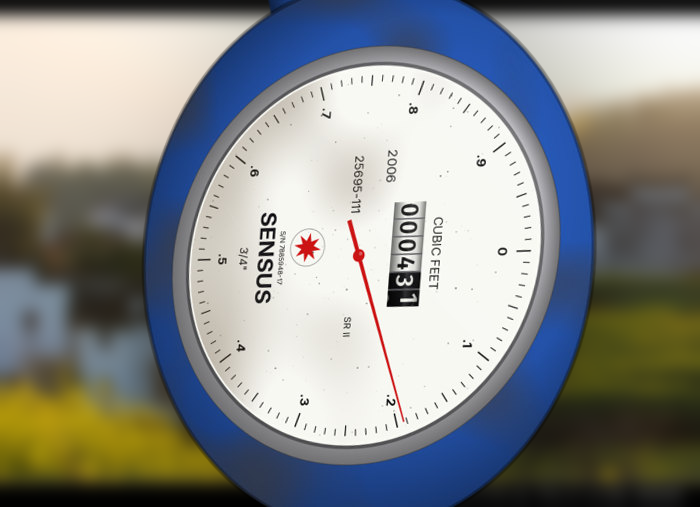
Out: value=431.19 unit=ft³
